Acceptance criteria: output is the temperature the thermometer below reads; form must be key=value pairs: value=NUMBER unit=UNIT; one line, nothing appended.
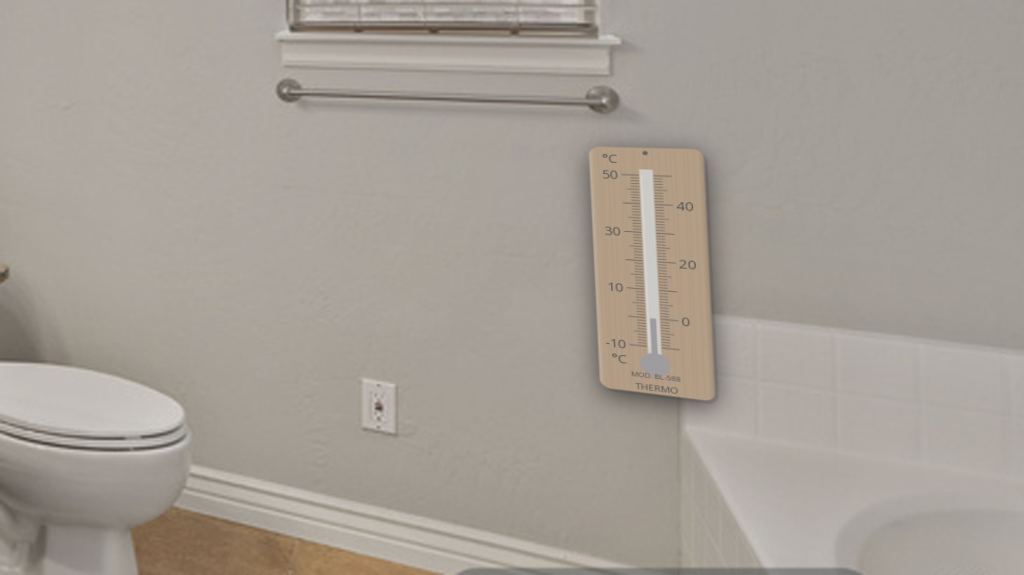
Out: value=0 unit=°C
